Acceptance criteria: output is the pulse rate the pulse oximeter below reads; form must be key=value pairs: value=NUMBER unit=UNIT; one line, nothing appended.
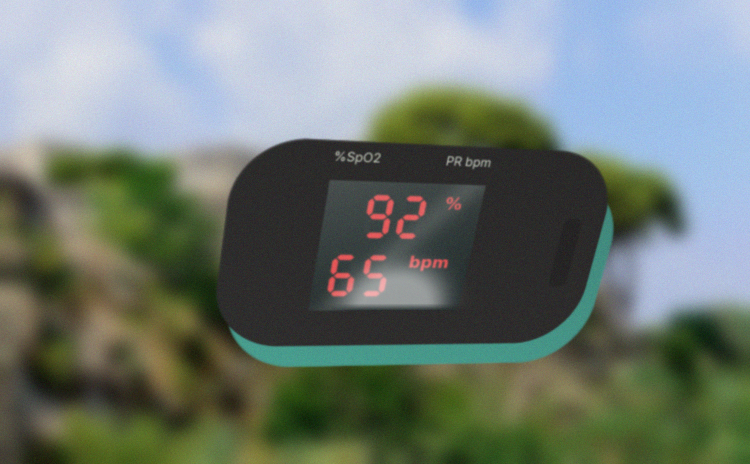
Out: value=65 unit=bpm
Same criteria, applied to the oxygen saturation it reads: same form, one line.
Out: value=92 unit=%
